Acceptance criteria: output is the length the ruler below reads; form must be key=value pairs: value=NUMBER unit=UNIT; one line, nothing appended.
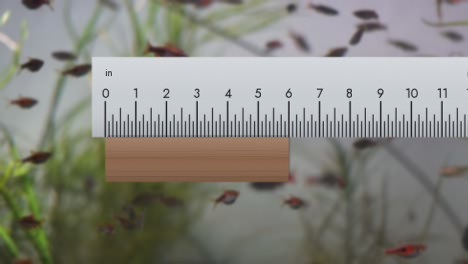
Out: value=6 unit=in
